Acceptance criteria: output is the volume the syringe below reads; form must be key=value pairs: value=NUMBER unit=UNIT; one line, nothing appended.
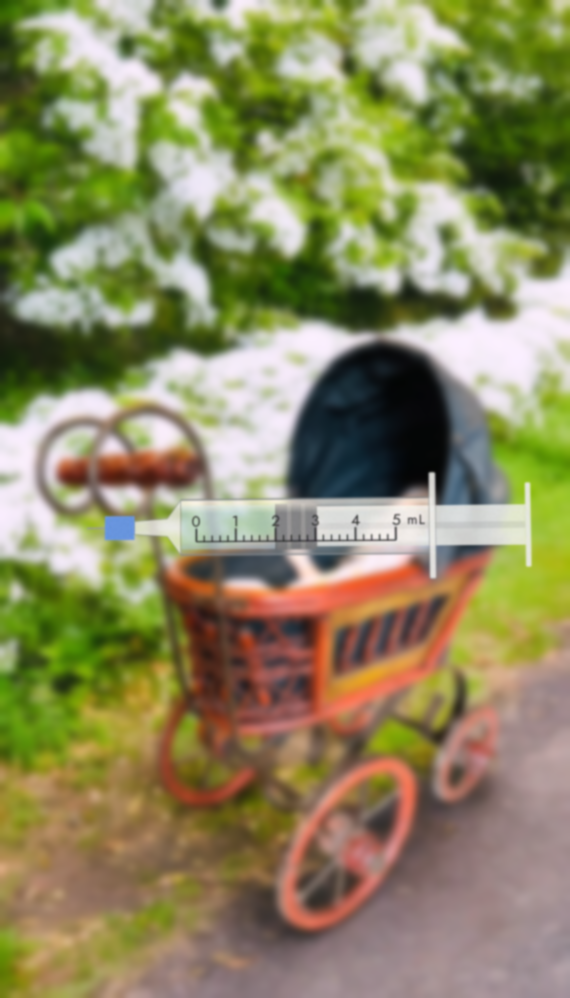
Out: value=2 unit=mL
